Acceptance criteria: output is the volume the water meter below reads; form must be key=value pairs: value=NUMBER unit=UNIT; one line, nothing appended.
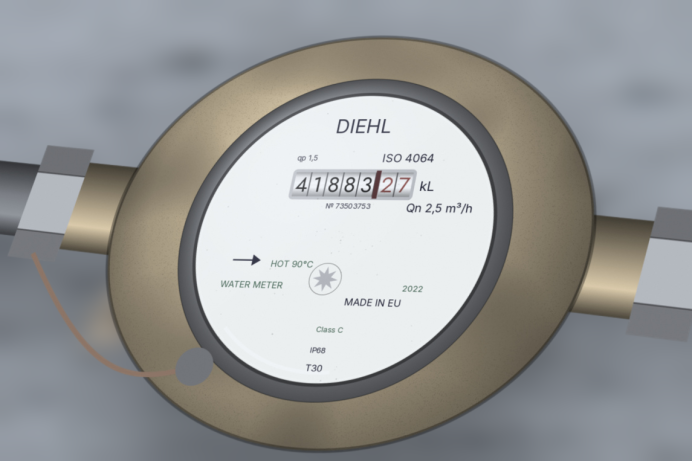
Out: value=41883.27 unit=kL
